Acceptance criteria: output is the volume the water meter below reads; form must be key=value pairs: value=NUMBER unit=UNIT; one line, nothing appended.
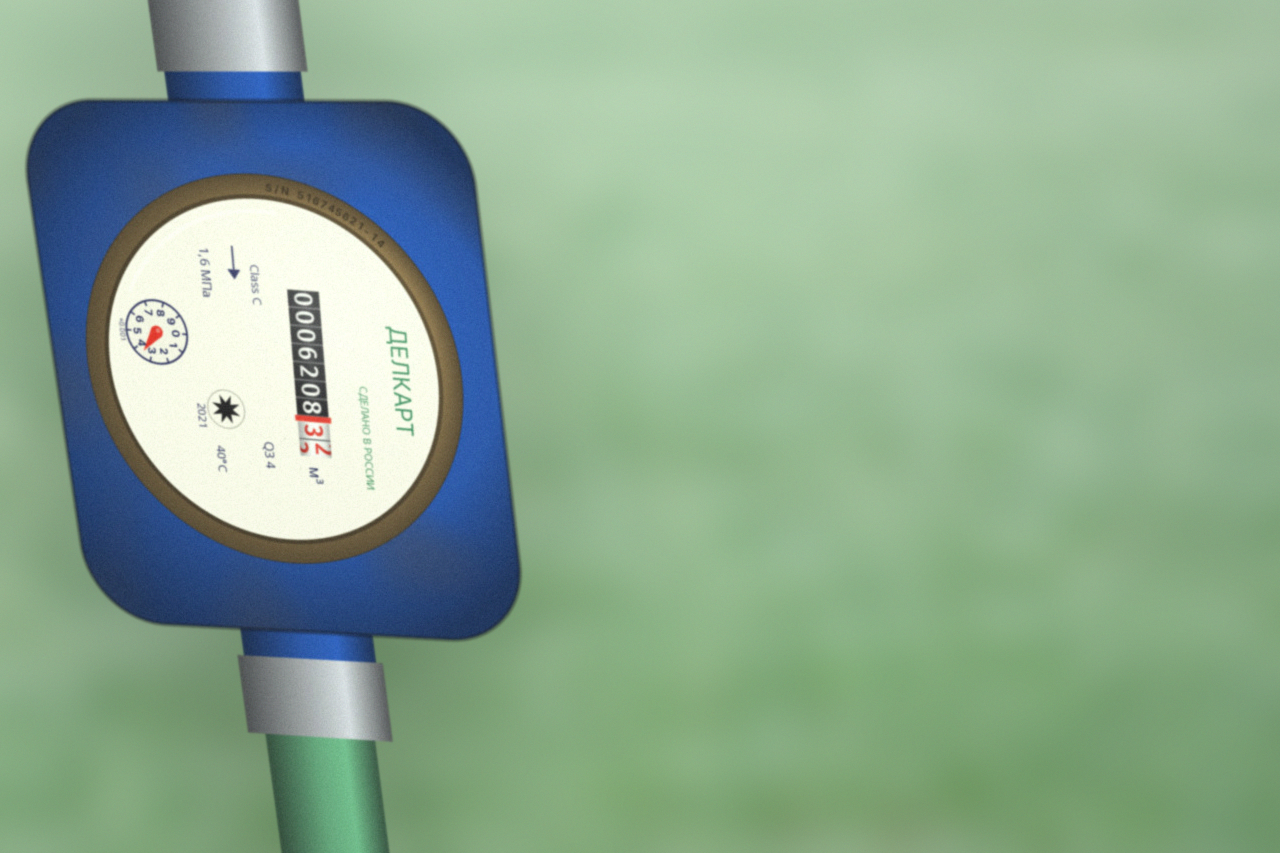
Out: value=6208.323 unit=m³
